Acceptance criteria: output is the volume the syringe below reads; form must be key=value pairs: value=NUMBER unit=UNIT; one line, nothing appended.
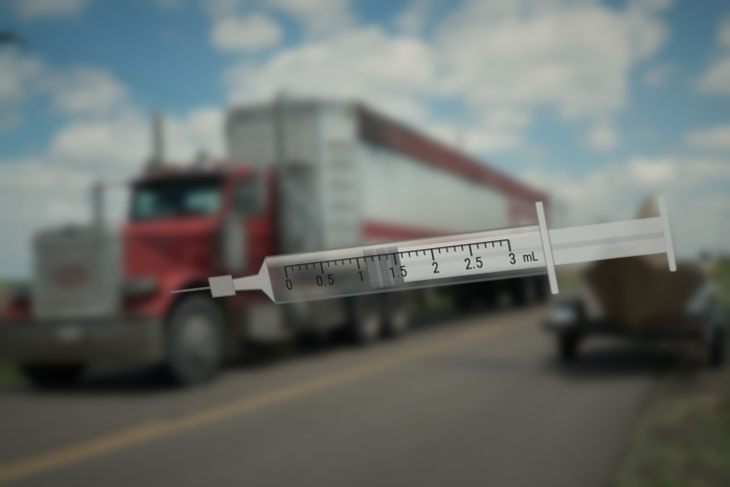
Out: value=1.1 unit=mL
